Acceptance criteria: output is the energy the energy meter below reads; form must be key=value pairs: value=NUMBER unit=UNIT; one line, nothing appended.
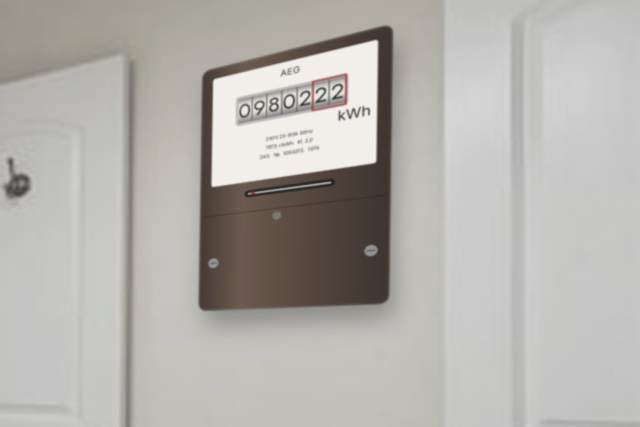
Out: value=9802.22 unit=kWh
